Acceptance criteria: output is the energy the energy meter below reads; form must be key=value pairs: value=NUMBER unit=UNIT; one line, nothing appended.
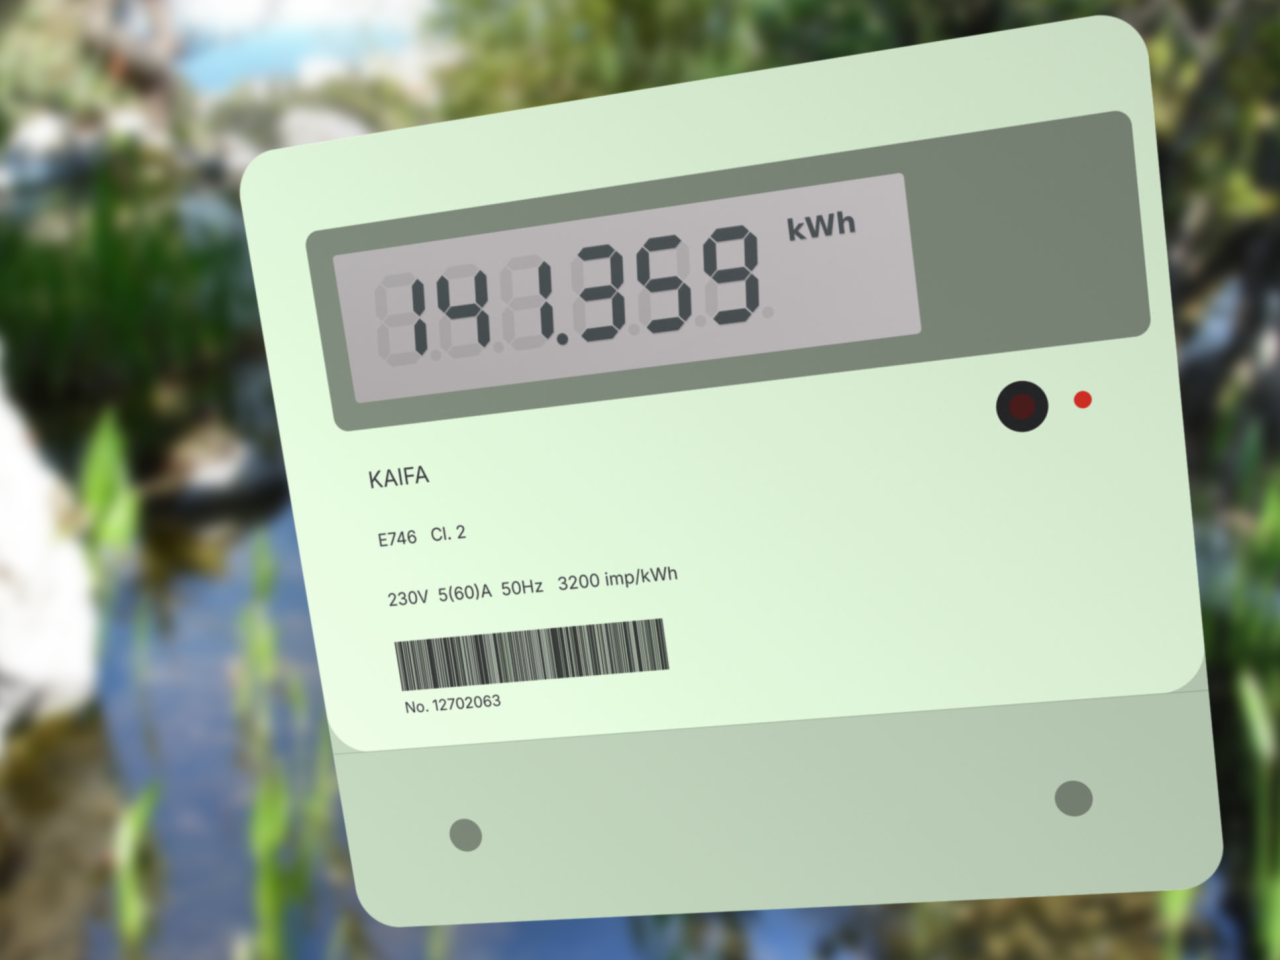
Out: value=141.359 unit=kWh
